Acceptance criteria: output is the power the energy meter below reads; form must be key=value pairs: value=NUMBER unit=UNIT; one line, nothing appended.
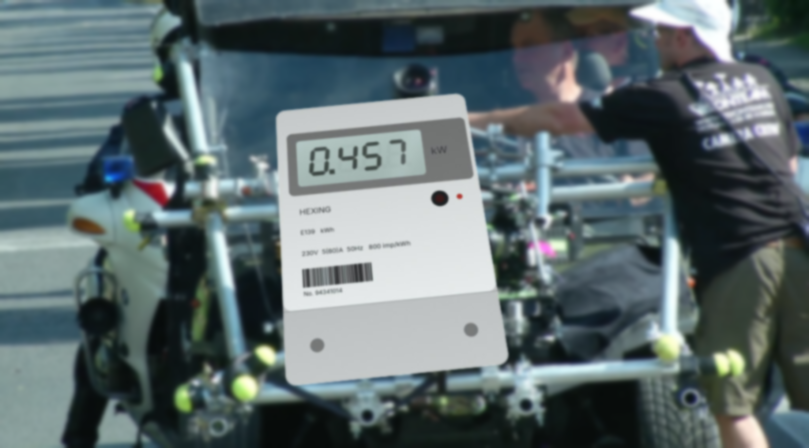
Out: value=0.457 unit=kW
